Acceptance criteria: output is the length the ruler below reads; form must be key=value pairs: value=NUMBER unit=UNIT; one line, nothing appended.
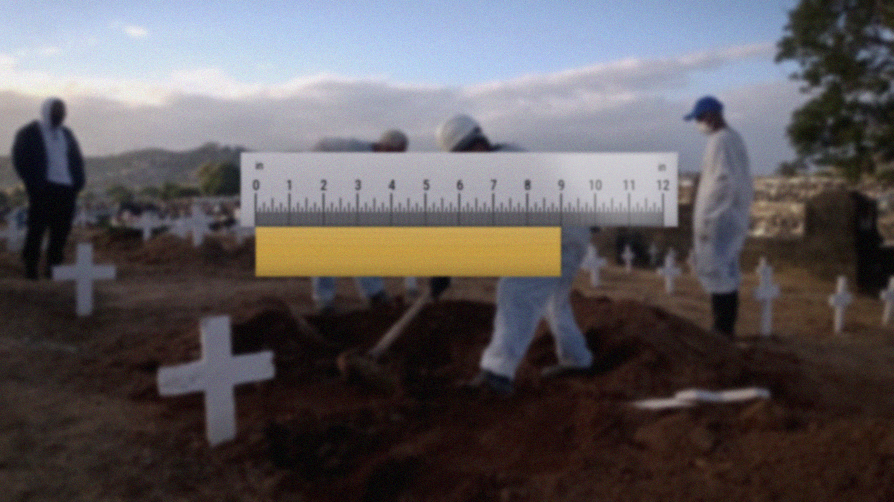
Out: value=9 unit=in
